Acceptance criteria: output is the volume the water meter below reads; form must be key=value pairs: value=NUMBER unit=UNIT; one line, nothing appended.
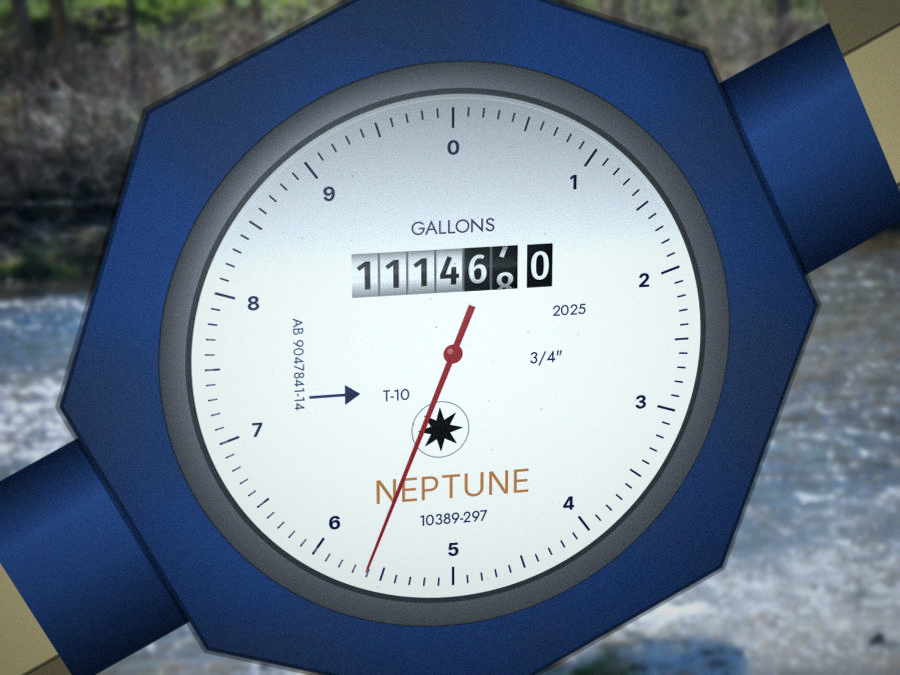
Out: value=1114675.6 unit=gal
